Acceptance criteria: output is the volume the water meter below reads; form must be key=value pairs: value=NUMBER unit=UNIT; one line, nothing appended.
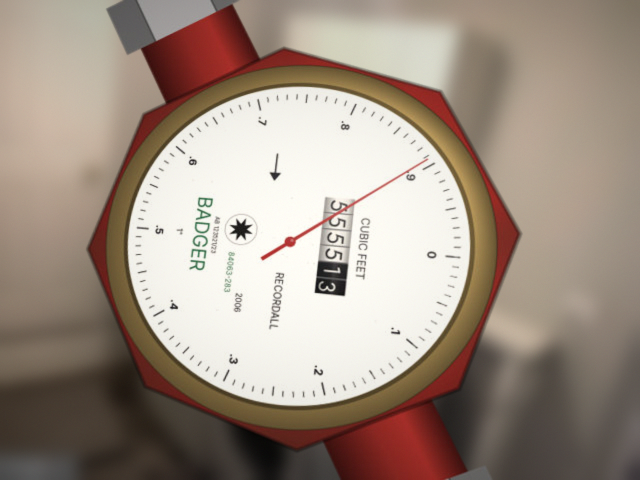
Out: value=555512.89 unit=ft³
